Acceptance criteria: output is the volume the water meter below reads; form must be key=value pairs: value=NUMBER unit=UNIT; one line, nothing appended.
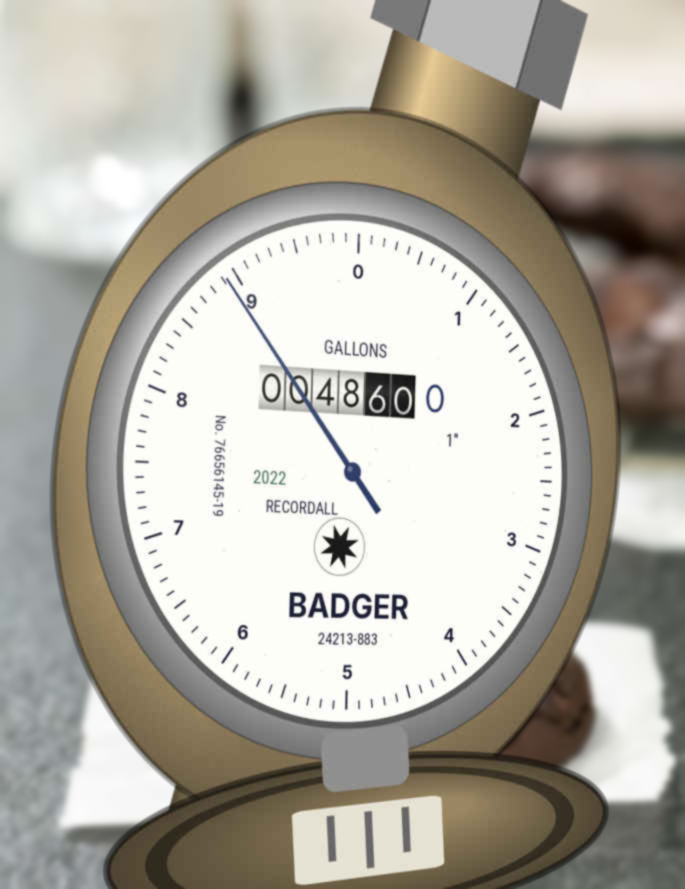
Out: value=48598.9 unit=gal
